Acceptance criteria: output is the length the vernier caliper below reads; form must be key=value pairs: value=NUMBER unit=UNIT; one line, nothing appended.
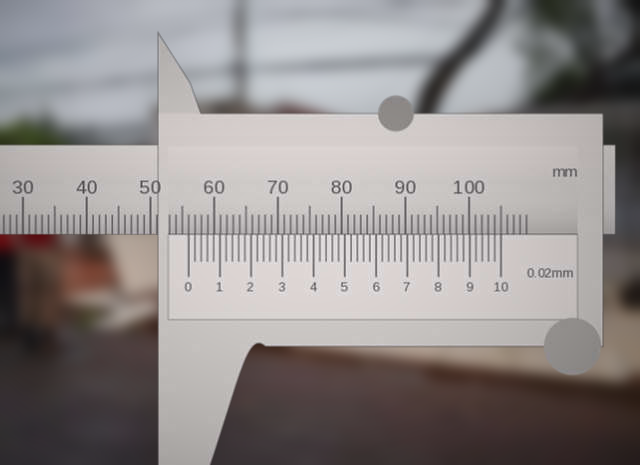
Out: value=56.0 unit=mm
